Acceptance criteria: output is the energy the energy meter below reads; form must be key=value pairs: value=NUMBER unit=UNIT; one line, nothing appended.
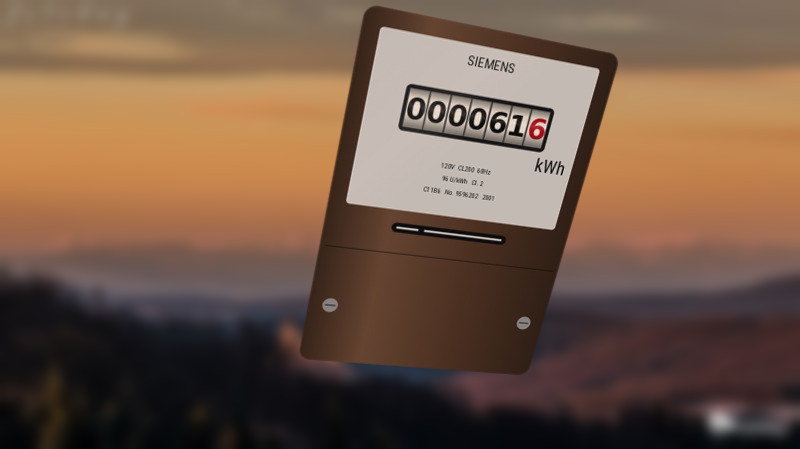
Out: value=61.6 unit=kWh
